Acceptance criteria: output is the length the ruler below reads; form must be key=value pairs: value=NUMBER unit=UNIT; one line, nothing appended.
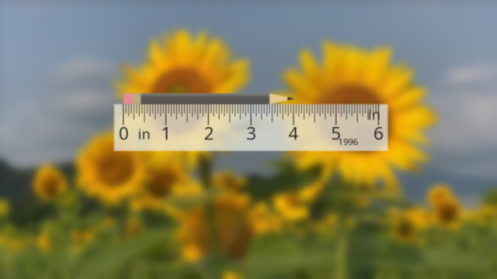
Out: value=4 unit=in
